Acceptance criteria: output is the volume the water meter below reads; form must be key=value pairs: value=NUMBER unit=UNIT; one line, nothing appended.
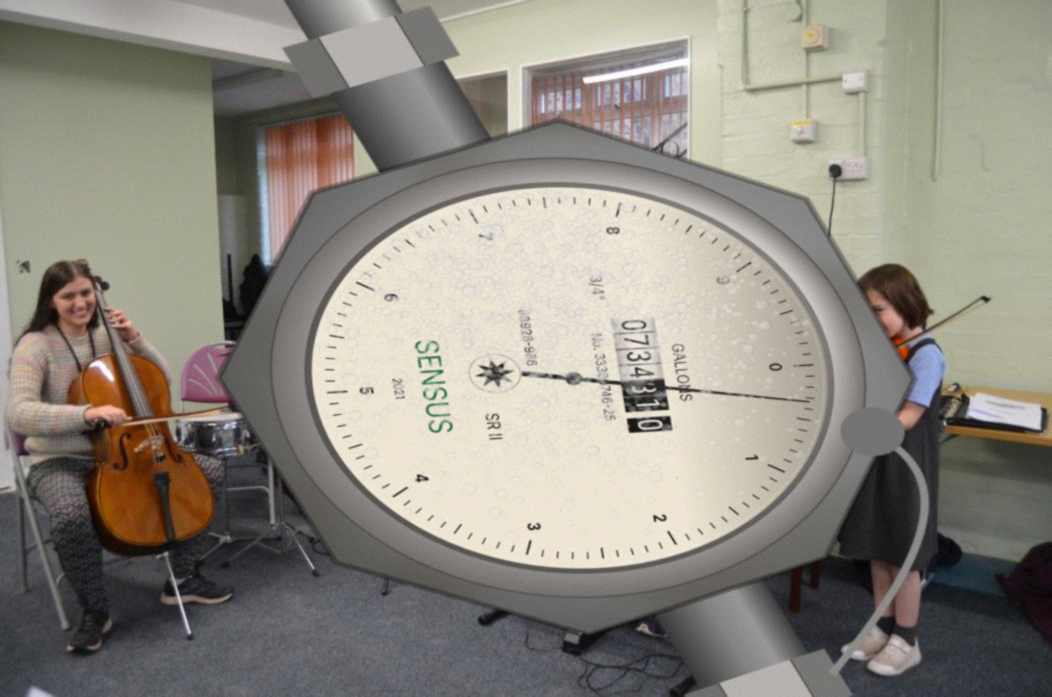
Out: value=734810.3 unit=gal
